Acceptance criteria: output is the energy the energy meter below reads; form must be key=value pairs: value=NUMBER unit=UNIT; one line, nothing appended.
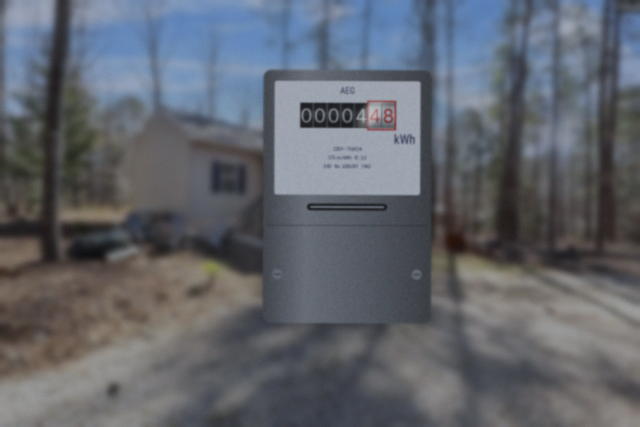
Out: value=4.48 unit=kWh
